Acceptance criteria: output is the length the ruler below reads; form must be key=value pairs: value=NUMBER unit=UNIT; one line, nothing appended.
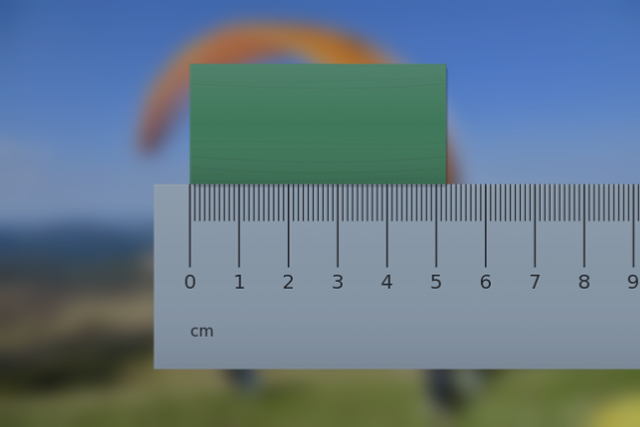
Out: value=5.2 unit=cm
